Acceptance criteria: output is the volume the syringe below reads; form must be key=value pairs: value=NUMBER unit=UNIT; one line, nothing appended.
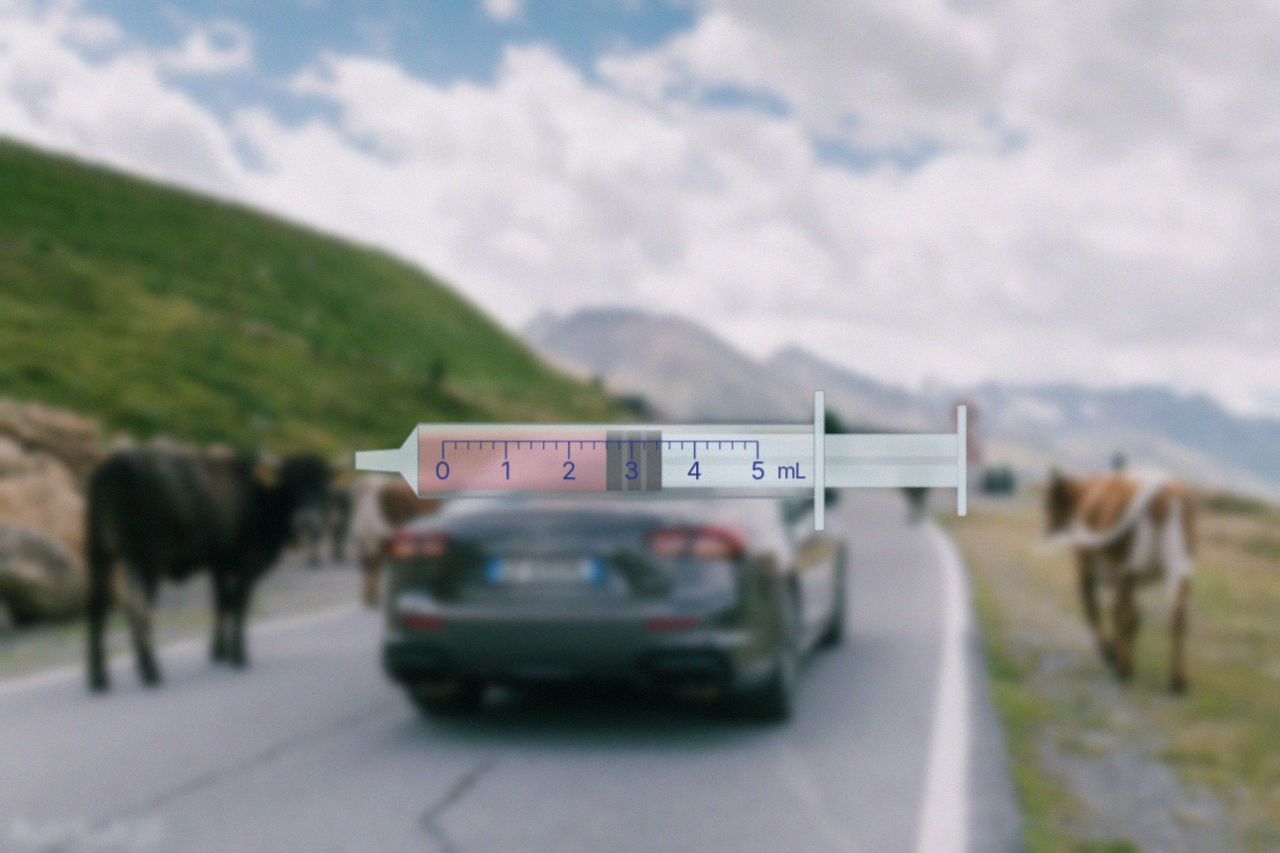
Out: value=2.6 unit=mL
